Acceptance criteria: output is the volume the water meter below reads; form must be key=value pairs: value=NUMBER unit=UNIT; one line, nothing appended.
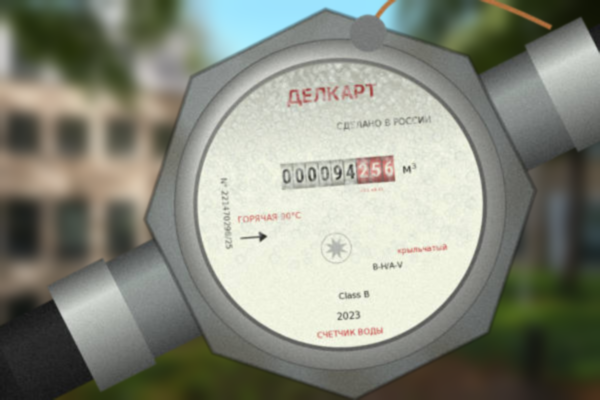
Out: value=94.256 unit=m³
